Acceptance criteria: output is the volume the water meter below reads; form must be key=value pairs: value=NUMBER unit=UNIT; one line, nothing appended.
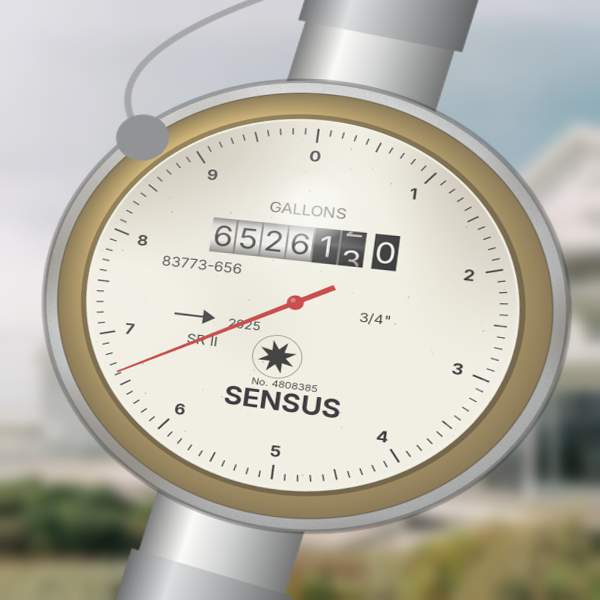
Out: value=6526126.6 unit=gal
